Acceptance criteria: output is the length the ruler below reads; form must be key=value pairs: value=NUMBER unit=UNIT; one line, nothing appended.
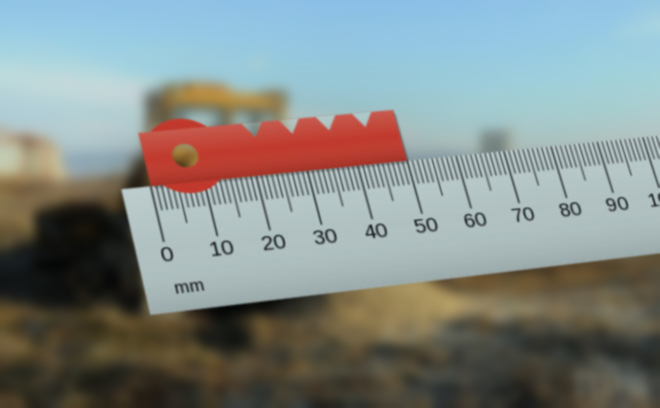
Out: value=50 unit=mm
